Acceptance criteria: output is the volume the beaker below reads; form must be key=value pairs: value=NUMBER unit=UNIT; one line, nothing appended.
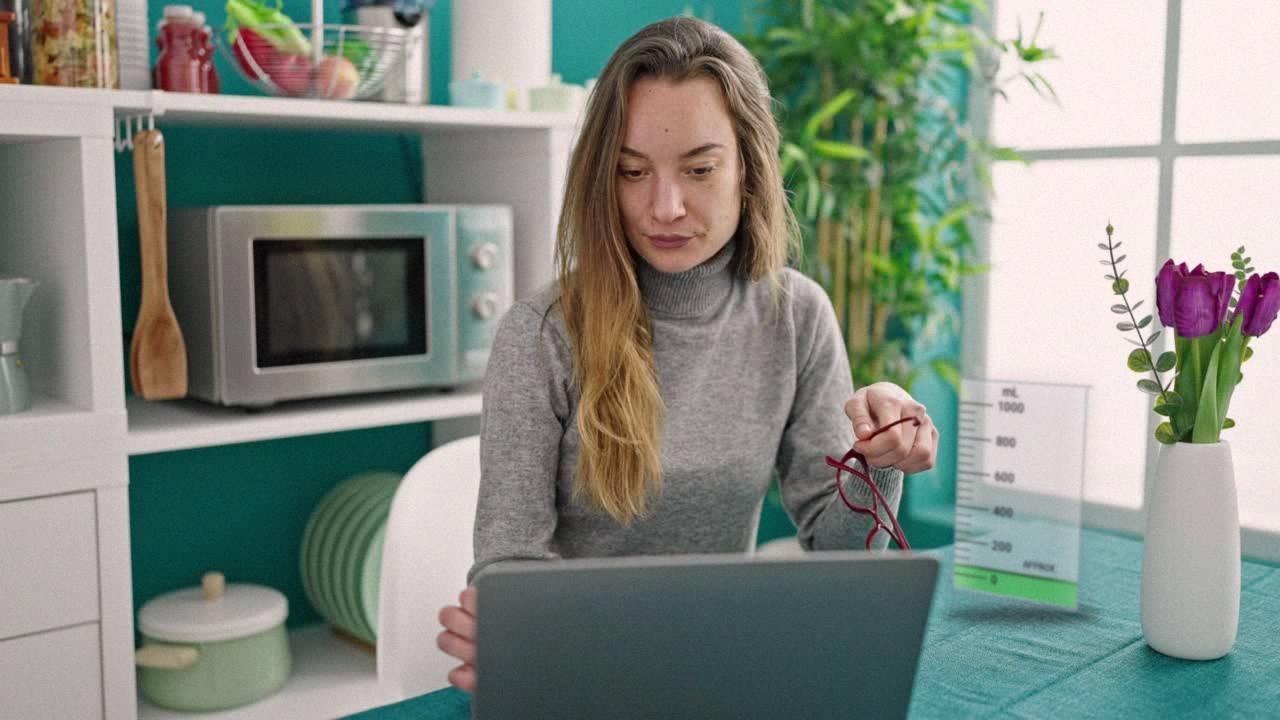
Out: value=50 unit=mL
